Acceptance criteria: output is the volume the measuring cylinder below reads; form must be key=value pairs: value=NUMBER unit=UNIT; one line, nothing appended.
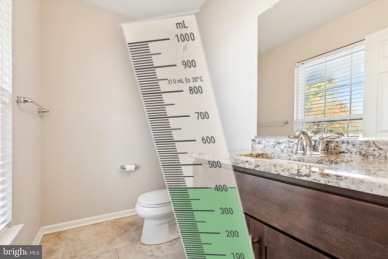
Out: value=400 unit=mL
